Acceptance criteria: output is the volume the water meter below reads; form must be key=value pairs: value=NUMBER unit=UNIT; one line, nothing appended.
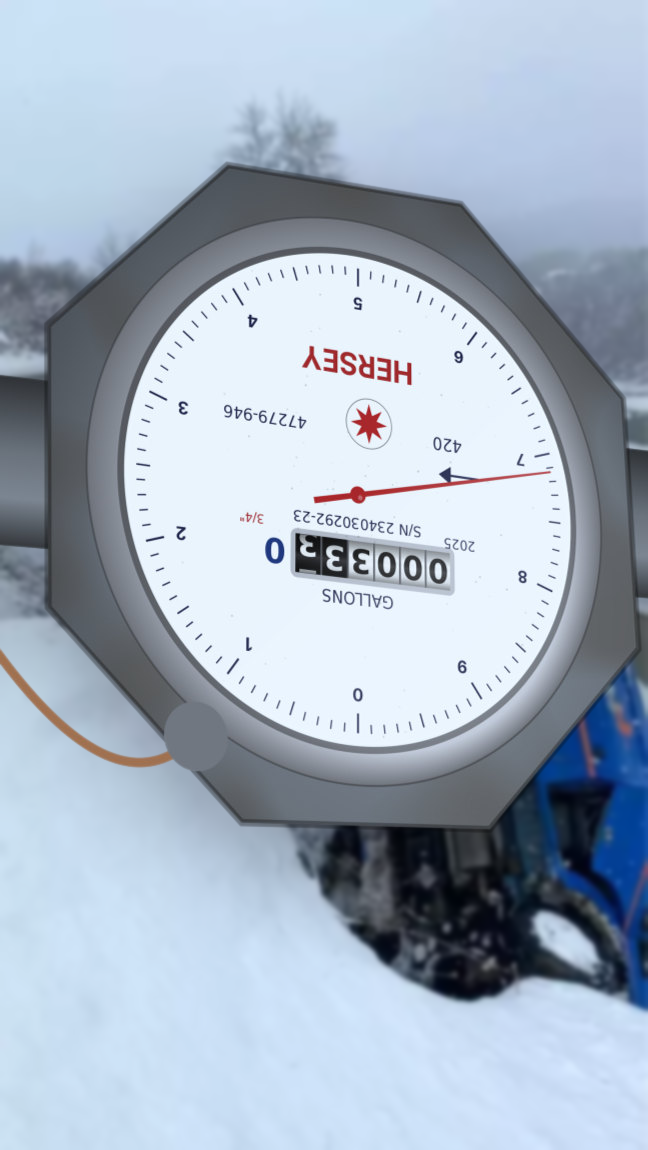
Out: value=3327.1 unit=gal
